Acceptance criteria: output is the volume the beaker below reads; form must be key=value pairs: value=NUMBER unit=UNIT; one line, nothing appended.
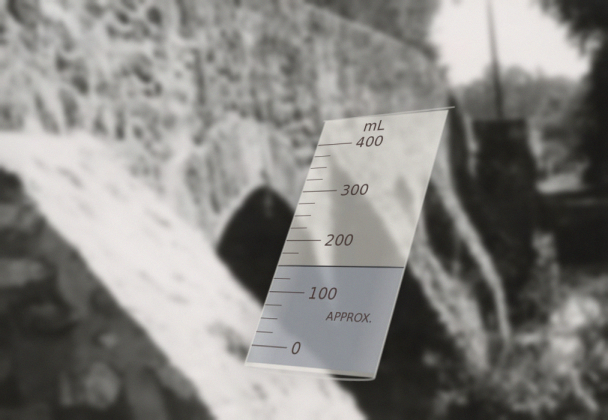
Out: value=150 unit=mL
